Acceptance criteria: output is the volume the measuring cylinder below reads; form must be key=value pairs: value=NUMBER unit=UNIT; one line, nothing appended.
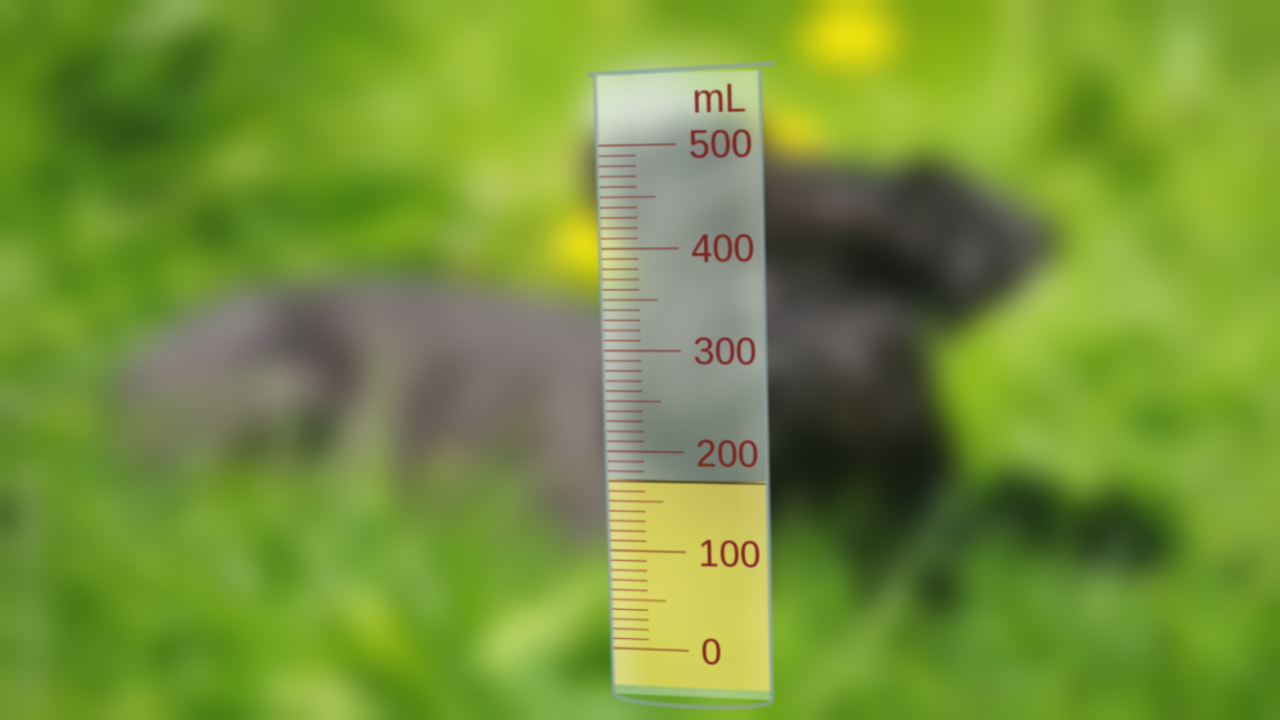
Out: value=170 unit=mL
